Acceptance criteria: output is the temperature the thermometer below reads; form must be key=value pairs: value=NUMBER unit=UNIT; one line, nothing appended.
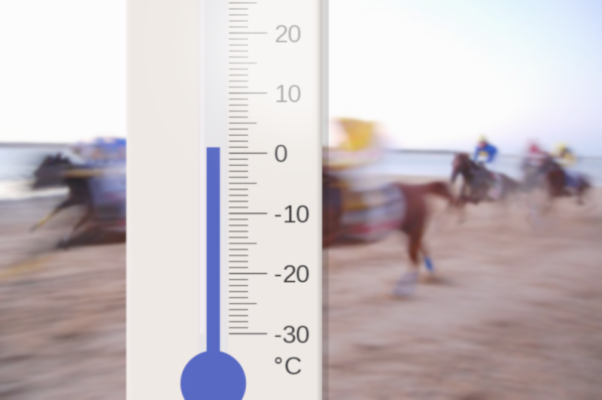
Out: value=1 unit=°C
